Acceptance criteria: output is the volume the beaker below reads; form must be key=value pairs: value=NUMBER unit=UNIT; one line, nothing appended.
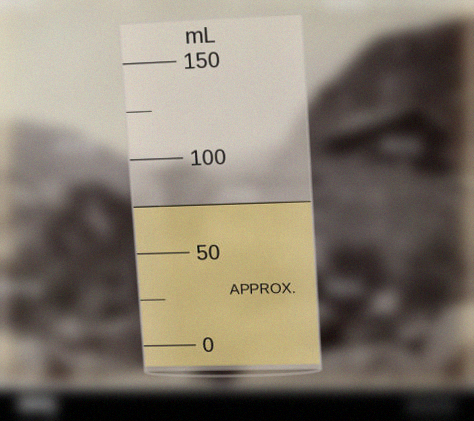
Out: value=75 unit=mL
